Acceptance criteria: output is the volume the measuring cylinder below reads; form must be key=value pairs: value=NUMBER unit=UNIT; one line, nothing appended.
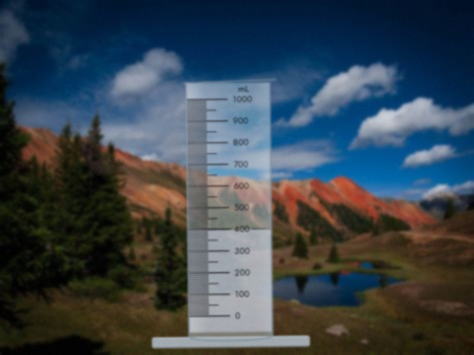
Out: value=400 unit=mL
